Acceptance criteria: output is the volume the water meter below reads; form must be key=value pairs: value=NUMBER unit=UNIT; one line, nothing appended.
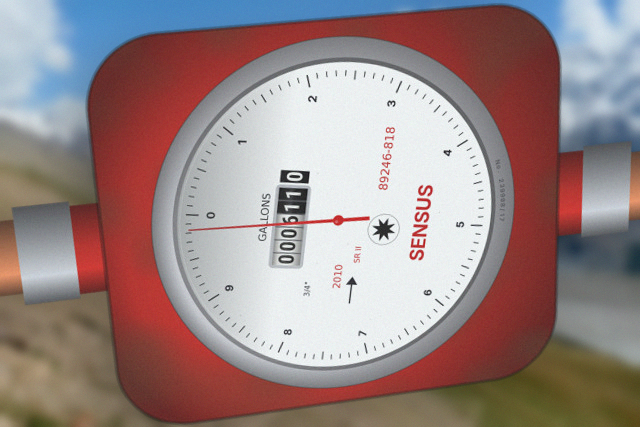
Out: value=6109.8 unit=gal
